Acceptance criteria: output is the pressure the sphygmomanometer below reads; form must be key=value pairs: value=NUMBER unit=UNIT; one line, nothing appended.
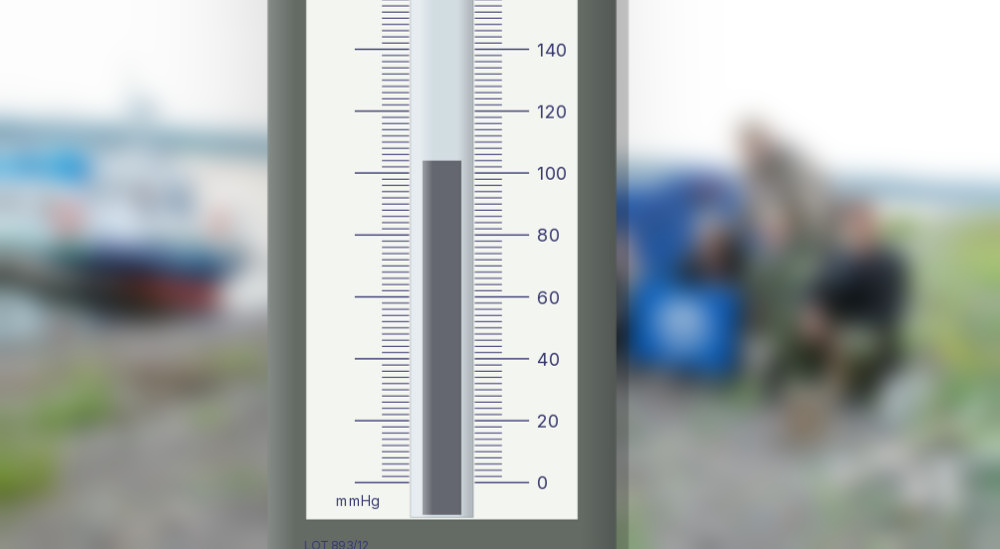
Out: value=104 unit=mmHg
